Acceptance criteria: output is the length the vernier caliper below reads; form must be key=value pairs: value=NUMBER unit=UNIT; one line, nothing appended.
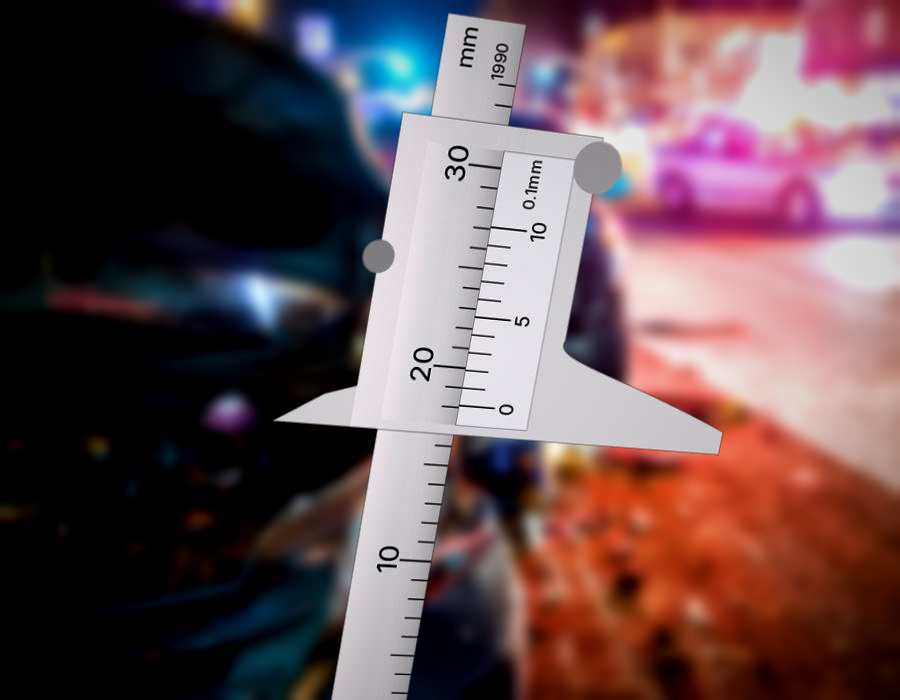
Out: value=18.1 unit=mm
